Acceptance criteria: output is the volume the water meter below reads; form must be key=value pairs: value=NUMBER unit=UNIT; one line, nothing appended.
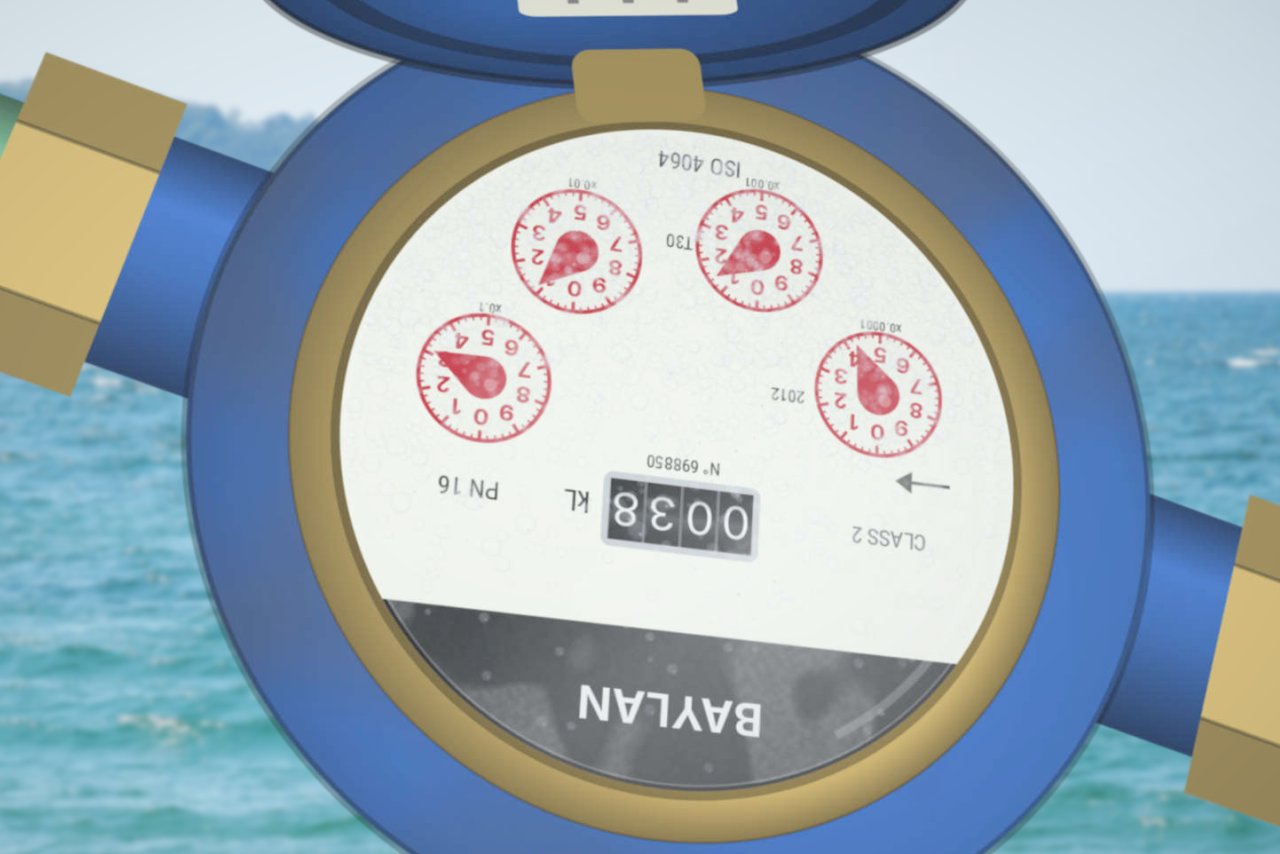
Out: value=38.3114 unit=kL
